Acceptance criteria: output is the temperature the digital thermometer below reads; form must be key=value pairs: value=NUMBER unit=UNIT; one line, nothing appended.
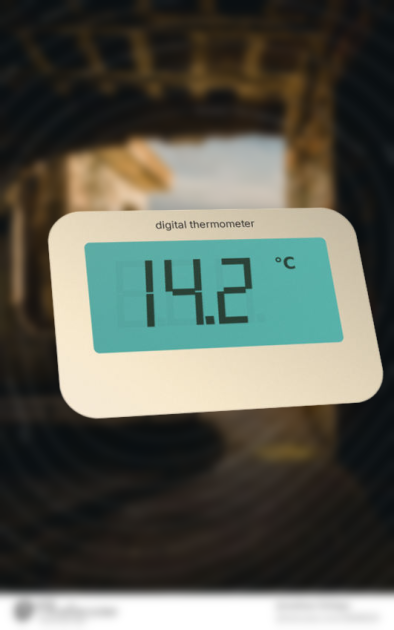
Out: value=14.2 unit=°C
